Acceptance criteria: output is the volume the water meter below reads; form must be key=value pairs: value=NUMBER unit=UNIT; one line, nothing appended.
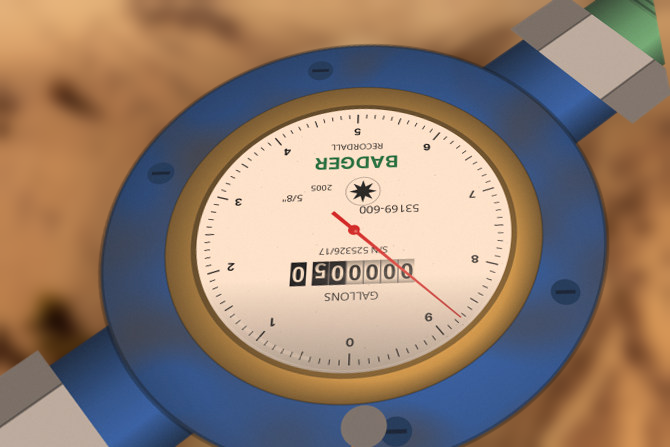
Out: value=48.7 unit=gal
